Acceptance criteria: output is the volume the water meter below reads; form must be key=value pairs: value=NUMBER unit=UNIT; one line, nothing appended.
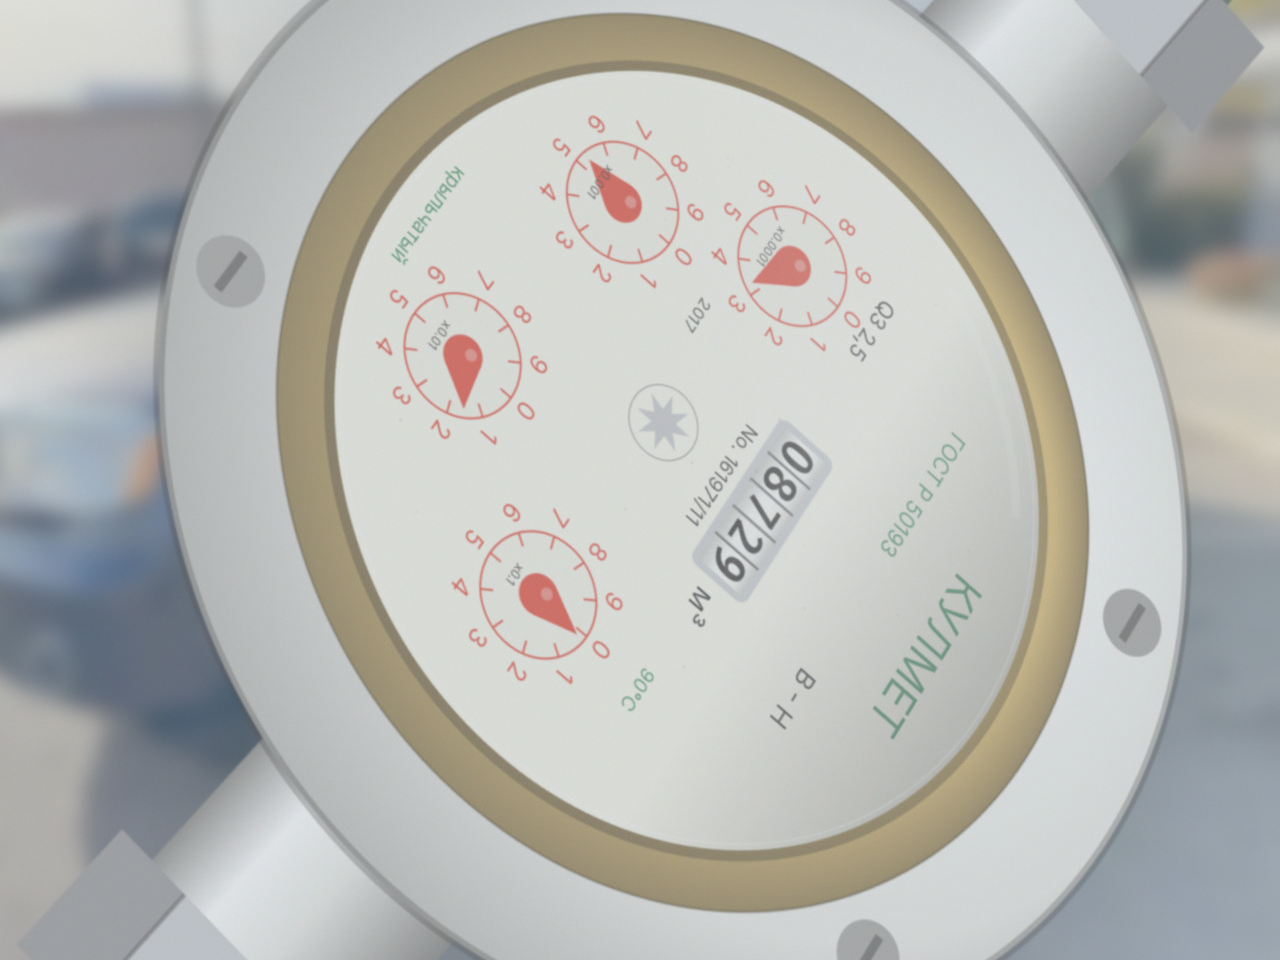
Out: value=8729.0153 unit=m³
